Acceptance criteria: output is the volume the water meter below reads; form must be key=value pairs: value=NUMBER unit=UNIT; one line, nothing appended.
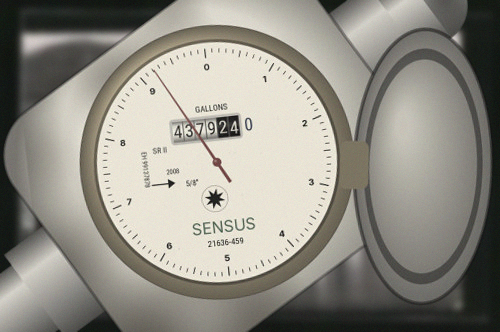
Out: value=4379239.2 unit=gal
